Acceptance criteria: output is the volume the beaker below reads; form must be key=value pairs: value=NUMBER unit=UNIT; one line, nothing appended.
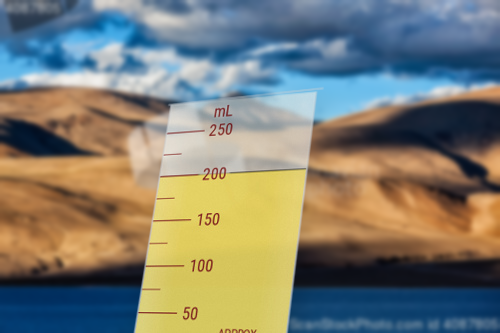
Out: value=200 unit=mL
